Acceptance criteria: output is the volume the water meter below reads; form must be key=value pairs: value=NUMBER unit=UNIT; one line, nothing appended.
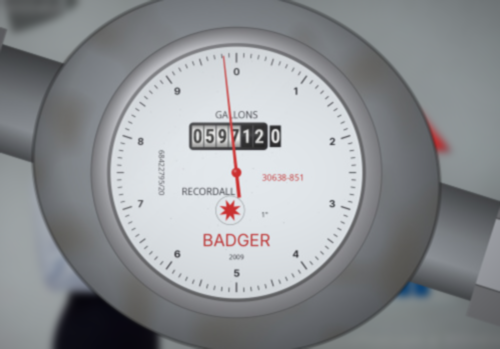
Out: value=597119.8 unit=gal
